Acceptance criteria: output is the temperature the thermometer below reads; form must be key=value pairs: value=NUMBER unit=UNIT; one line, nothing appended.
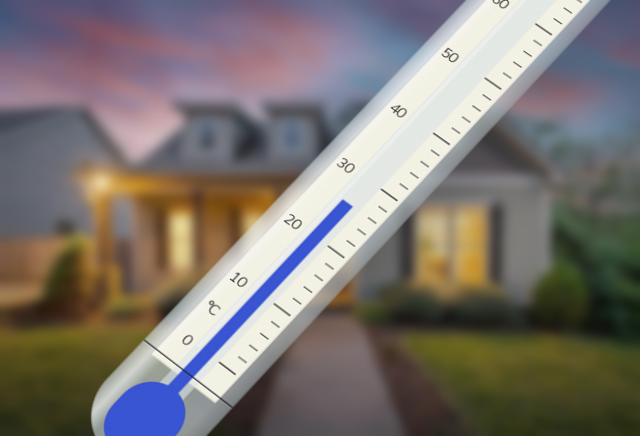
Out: value=26 unit=°C
